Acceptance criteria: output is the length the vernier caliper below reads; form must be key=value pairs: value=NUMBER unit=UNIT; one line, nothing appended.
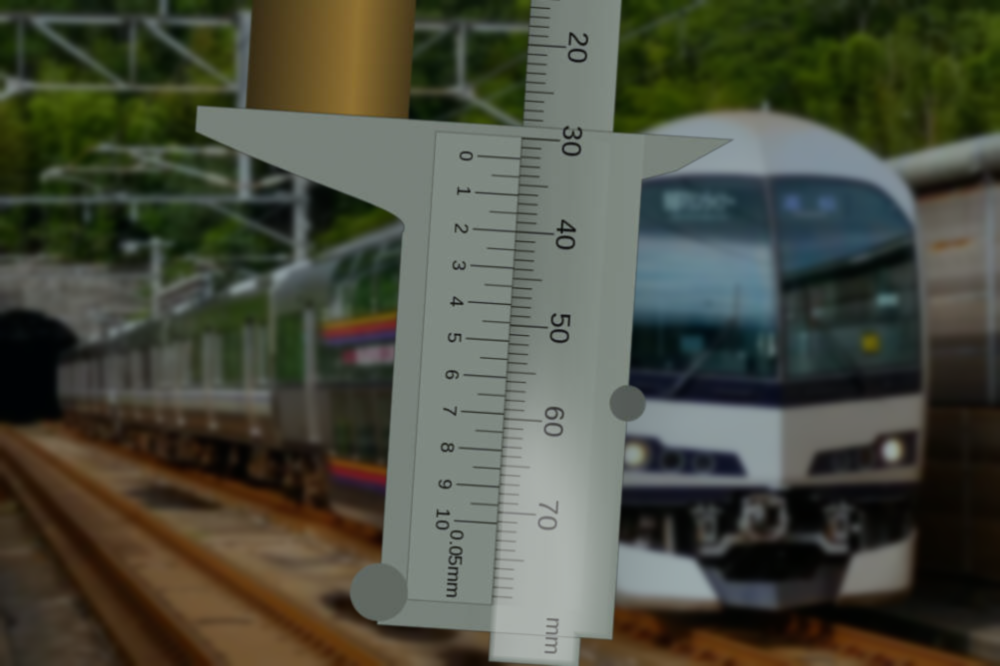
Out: value=32.2 unit=mm
